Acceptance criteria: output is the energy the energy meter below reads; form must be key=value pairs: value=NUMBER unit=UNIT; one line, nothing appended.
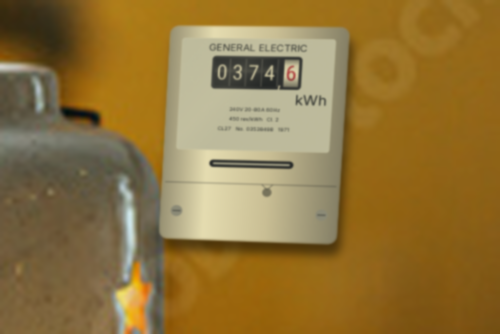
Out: value=374.6 unit=kWh
